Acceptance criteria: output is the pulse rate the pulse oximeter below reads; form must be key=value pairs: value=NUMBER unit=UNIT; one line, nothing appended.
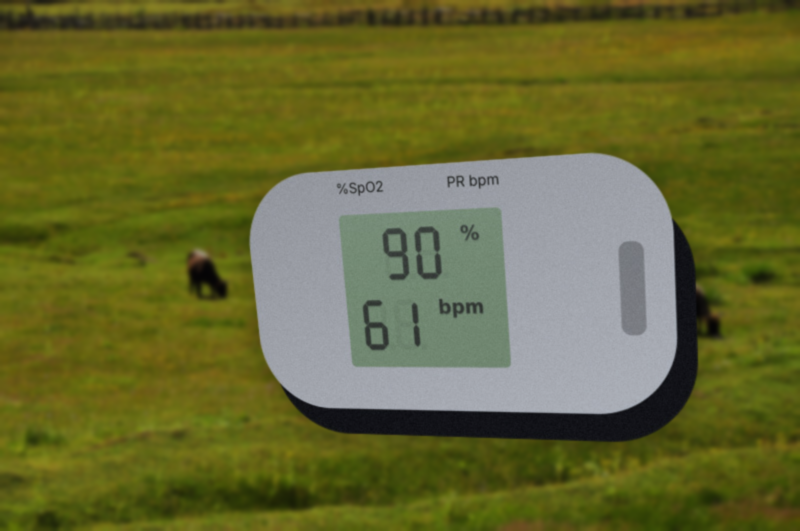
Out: value=61 unit=bpm
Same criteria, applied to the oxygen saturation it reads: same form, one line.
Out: value=90 unit=%
